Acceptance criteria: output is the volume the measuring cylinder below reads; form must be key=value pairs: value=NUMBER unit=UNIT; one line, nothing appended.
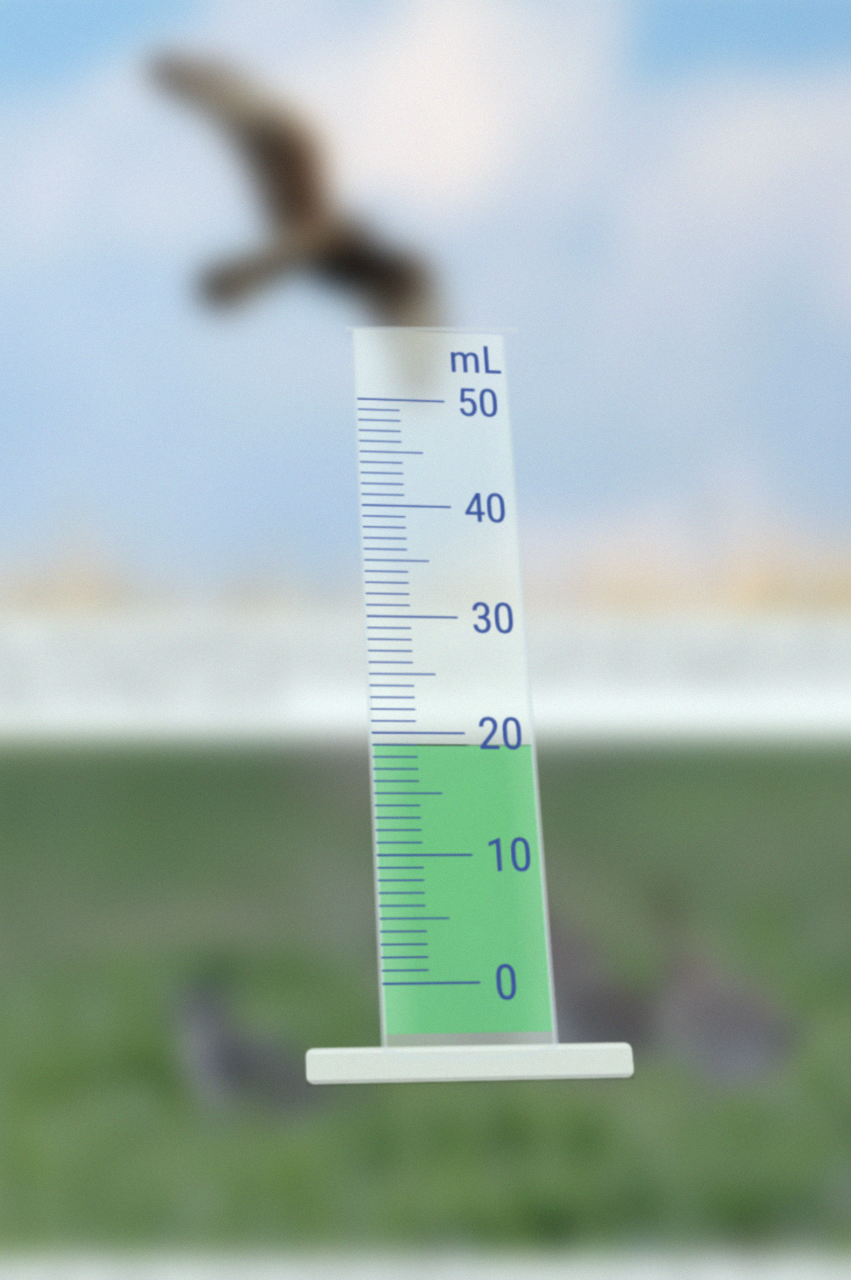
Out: value=19 unit=mL
